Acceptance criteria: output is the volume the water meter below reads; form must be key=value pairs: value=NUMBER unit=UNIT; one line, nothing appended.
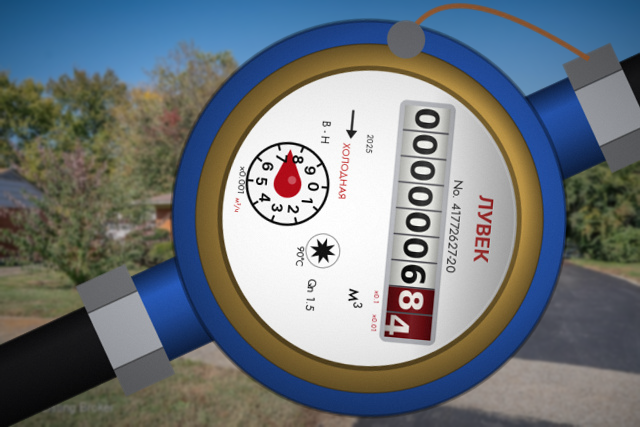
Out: value=6.837 unit=m³
